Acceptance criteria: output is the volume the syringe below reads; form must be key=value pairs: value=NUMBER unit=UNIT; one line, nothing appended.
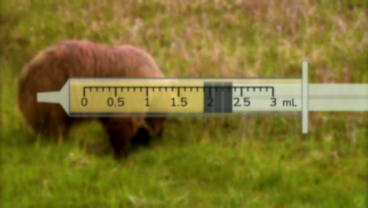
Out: value=1.9 unit=mL
